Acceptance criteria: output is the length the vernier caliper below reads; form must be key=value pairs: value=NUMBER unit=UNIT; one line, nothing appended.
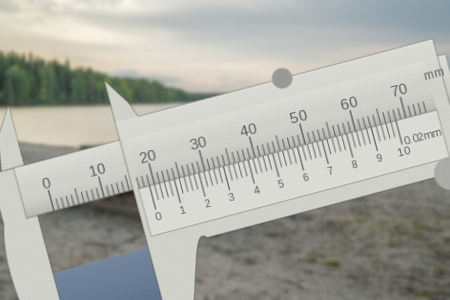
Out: value=19.0 unit=mm
